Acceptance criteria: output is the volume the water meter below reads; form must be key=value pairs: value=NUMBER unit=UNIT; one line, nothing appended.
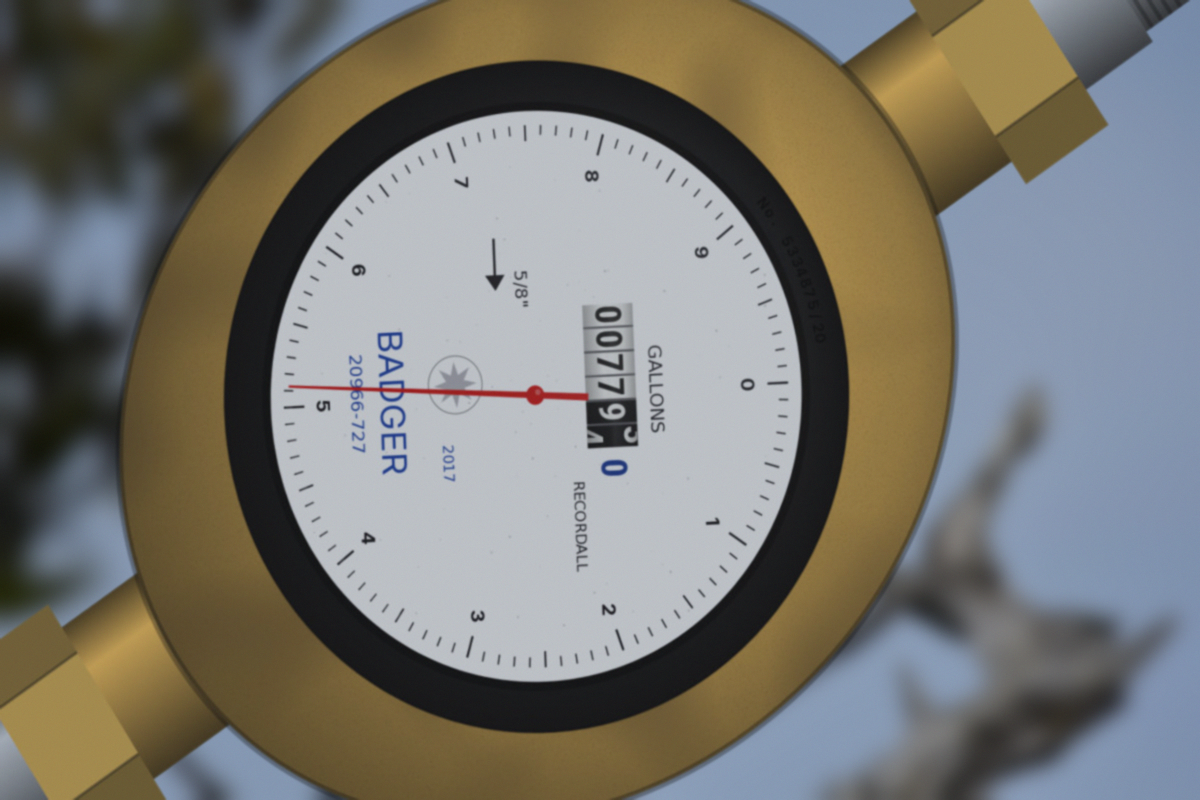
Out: value=77935.1 unit=gal
